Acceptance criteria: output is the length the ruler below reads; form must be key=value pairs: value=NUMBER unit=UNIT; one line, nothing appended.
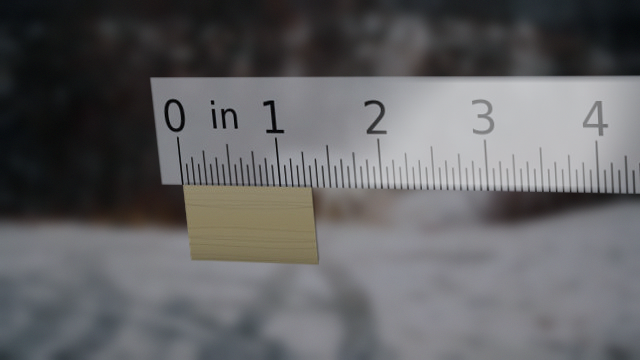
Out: value=1.3125 unit=in
